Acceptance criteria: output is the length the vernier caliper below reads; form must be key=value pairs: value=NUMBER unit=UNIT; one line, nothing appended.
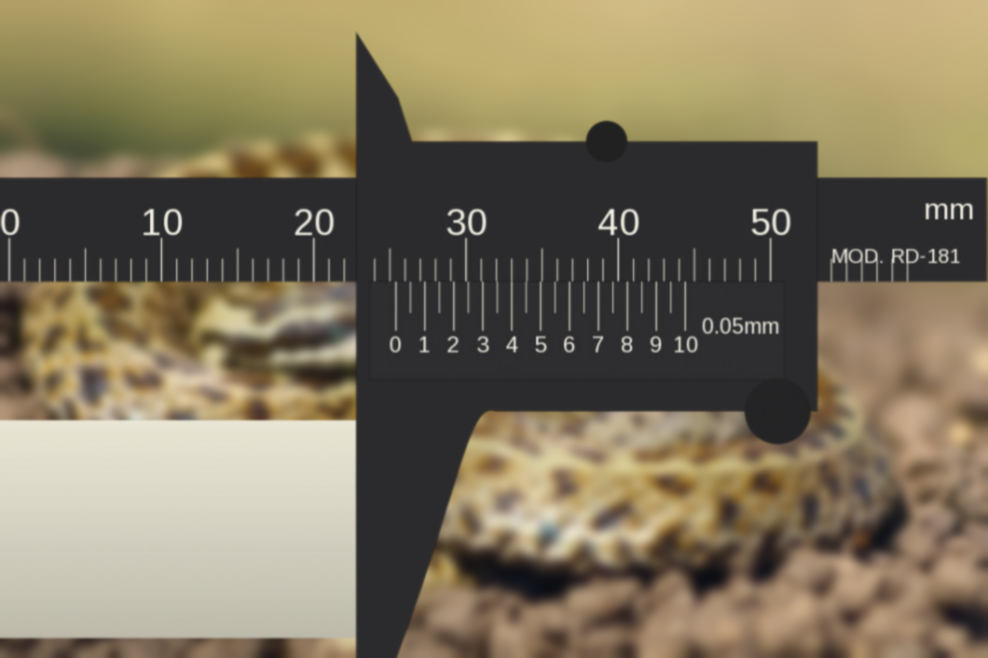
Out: value=25.4 unit=mm
